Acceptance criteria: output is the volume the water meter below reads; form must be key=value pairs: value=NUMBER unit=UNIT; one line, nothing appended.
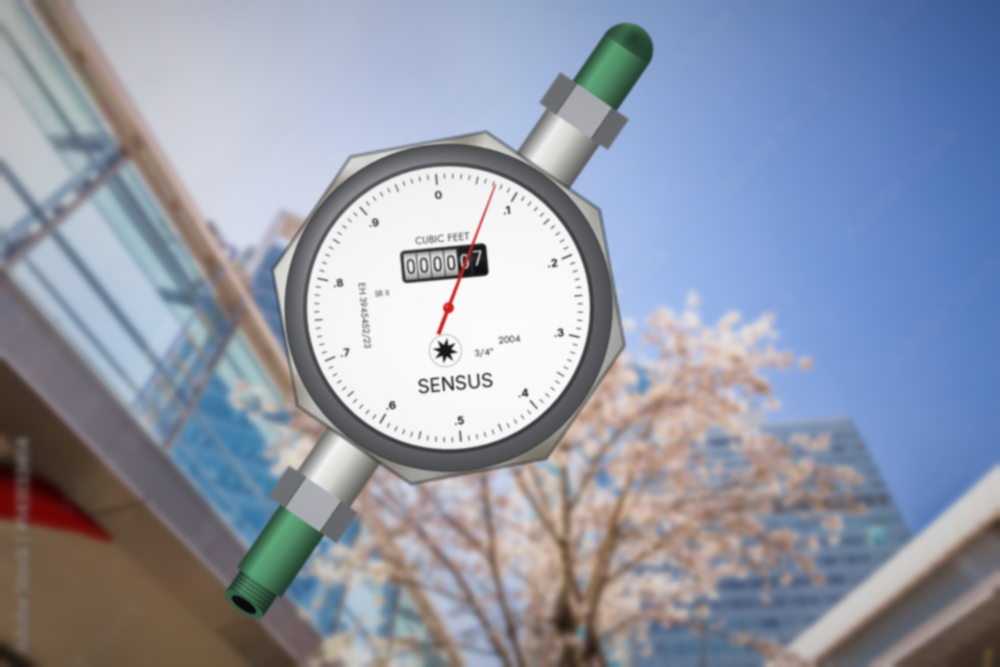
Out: value=7.07 unit=ft³
